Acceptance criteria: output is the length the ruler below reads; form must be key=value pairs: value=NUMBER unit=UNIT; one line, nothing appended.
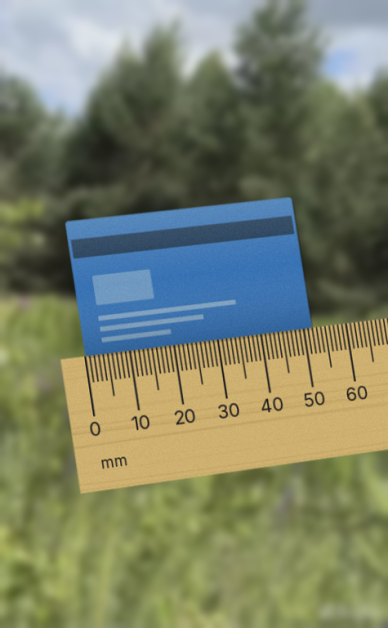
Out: value=52 unit=mm
